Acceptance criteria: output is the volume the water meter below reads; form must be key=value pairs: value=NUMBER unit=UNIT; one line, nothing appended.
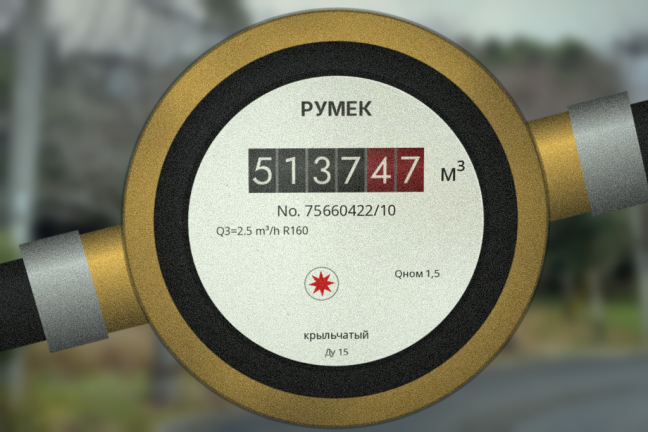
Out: value=5137.47 unit=m³
